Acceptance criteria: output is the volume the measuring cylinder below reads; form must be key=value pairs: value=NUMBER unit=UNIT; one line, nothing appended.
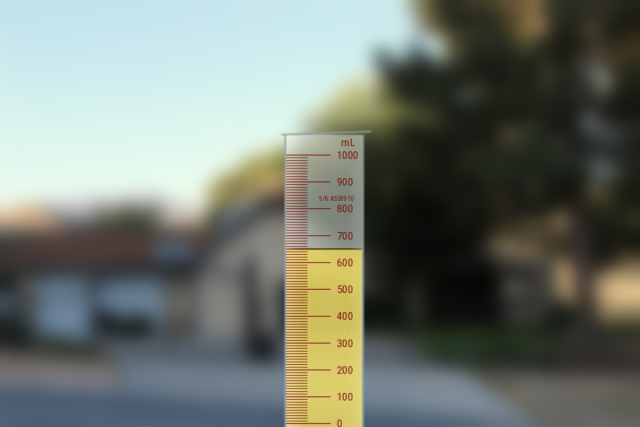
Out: value=650 unit=mL
